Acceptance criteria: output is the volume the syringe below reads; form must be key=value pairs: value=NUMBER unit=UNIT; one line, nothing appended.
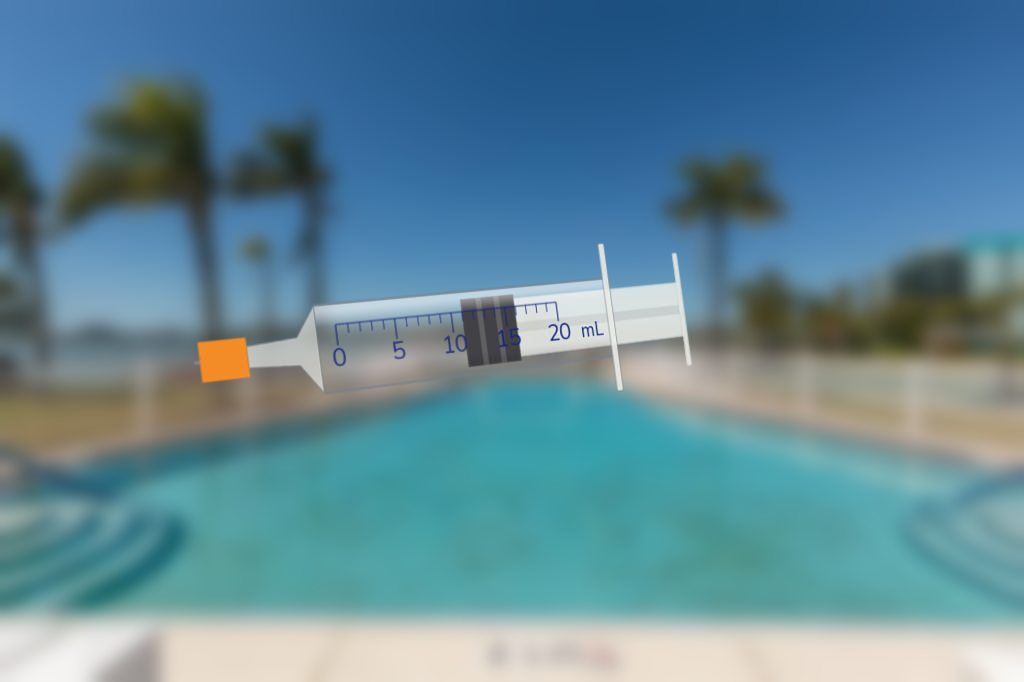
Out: value=11 unit=mL
